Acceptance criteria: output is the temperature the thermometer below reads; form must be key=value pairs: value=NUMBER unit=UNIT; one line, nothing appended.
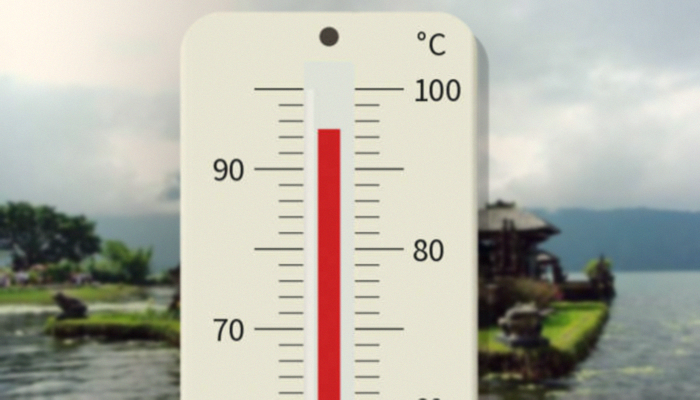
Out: value=95 unit=°C
